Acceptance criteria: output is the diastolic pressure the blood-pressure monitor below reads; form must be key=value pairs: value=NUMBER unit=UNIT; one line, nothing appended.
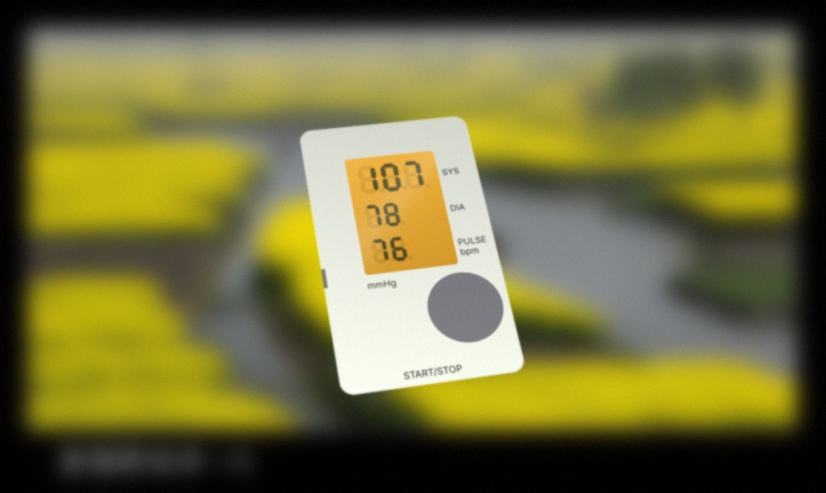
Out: value=78 unit=mmHg
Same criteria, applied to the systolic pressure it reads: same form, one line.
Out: value=107 unit=mmHg
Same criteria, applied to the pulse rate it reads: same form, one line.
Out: value=76 unit=bpm
